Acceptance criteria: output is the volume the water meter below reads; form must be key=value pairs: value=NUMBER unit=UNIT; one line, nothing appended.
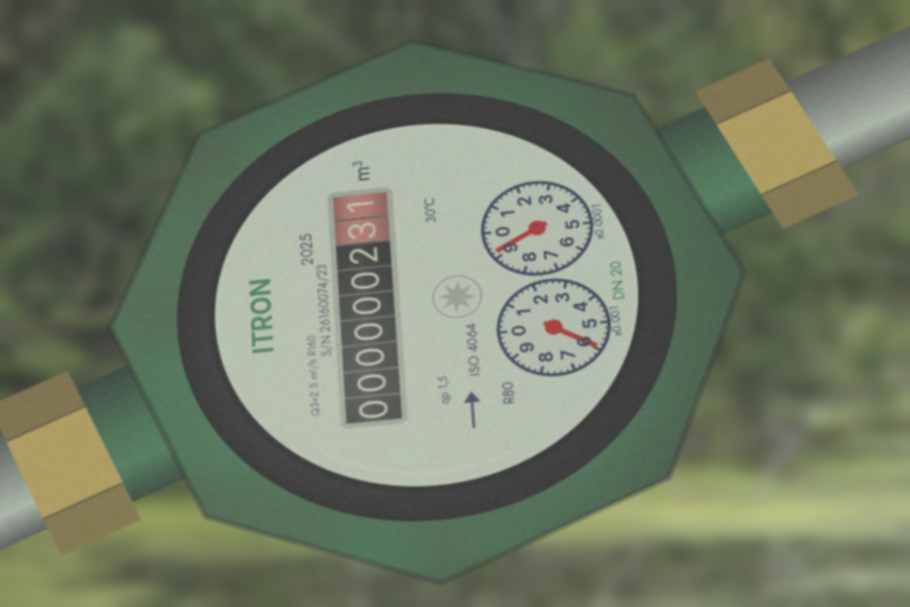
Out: value=2.3159 unit=m³
